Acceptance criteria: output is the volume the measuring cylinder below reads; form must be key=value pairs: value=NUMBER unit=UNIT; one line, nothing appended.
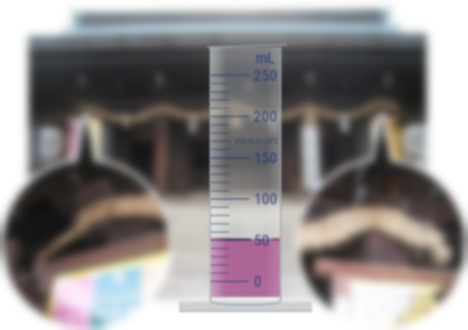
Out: value=50 unit=mL
